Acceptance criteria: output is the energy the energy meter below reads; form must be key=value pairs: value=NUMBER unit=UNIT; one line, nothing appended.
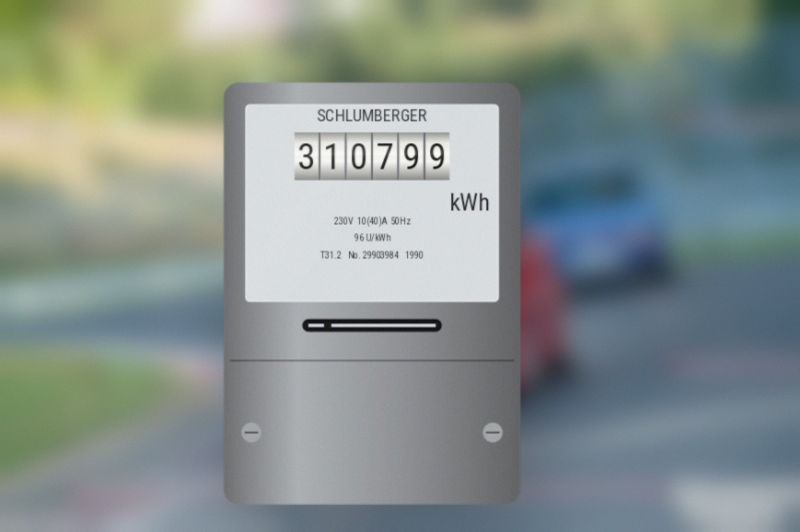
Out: value=310799 unit=kWh
